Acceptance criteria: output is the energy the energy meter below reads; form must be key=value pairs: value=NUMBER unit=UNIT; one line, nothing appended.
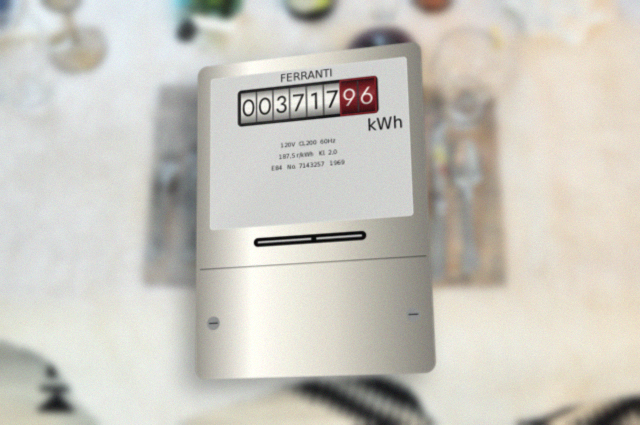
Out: value=3717.96 unit=kWh
